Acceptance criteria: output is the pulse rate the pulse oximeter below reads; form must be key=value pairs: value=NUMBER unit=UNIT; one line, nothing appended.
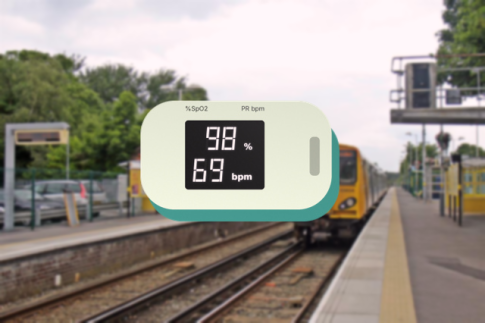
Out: value=69 unit=bpm
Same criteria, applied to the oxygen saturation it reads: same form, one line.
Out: value=98 unit=%
